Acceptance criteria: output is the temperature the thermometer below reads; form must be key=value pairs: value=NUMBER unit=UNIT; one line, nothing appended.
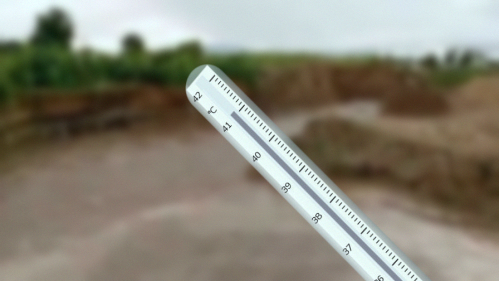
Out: value=41.1 unit=°C
